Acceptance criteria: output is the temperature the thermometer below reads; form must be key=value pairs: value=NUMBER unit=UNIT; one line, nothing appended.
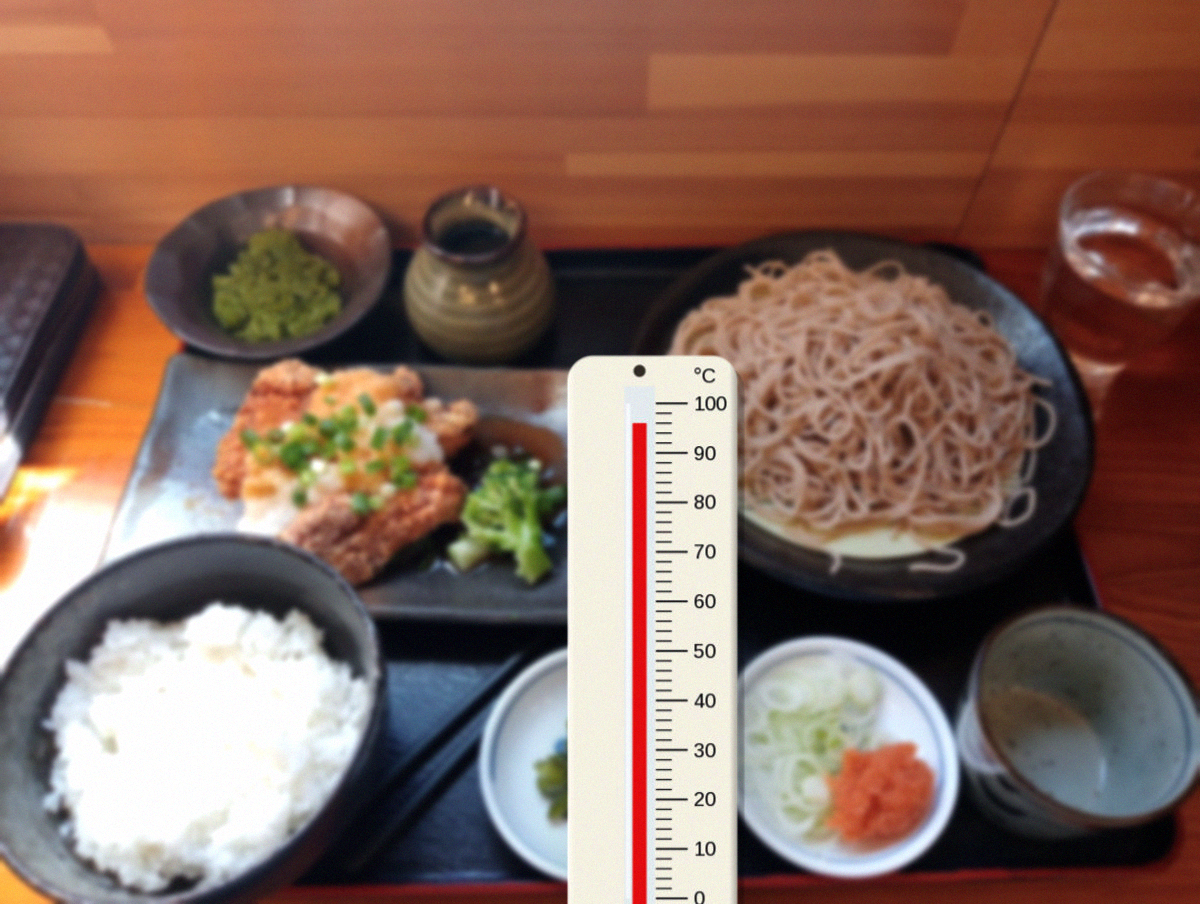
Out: value=96 unit=°C
